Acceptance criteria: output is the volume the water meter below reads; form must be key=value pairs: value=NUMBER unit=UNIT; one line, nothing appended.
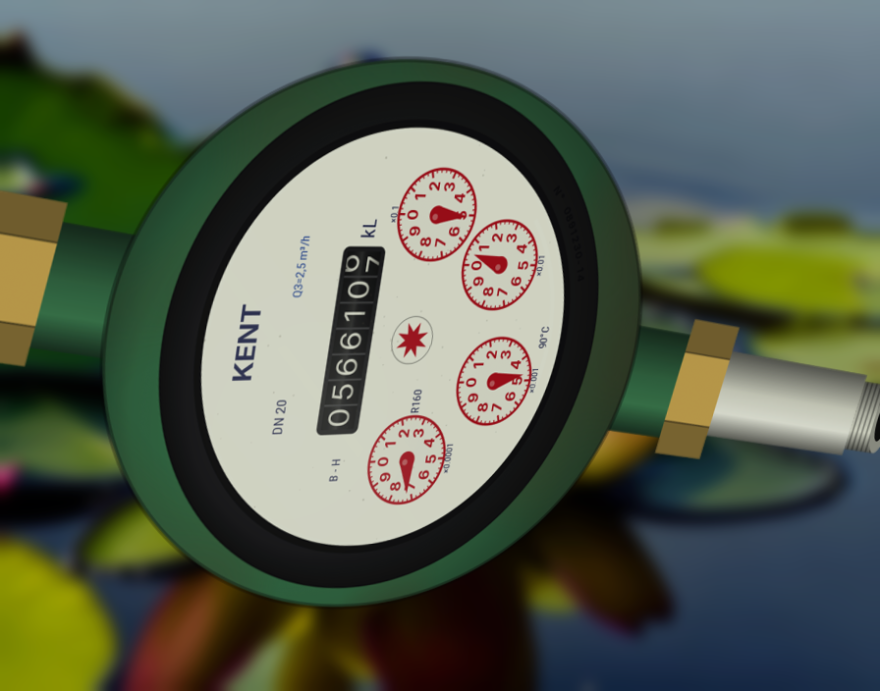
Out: value=566106.5047 unit=kL
